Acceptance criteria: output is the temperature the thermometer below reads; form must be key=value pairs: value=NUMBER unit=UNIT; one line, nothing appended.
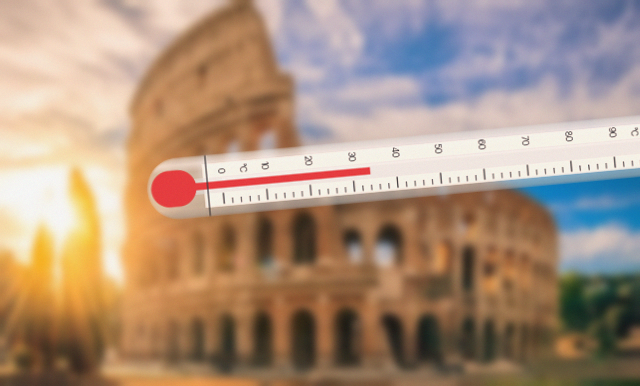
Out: value=34 unit=°C
